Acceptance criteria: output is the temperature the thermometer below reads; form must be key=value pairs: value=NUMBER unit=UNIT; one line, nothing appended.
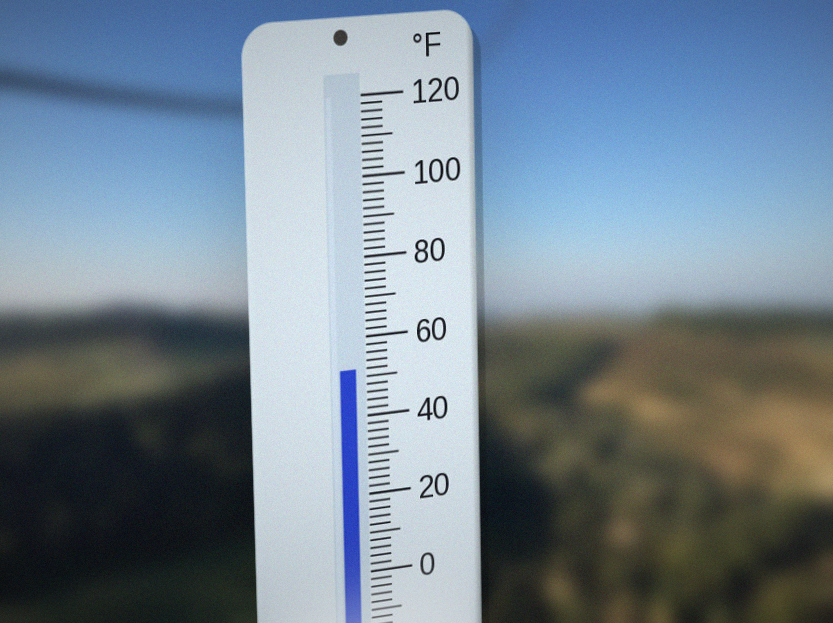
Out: value=52 unit=°F
